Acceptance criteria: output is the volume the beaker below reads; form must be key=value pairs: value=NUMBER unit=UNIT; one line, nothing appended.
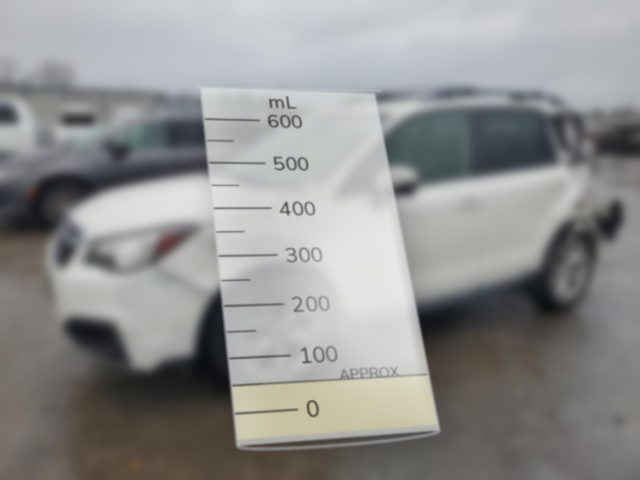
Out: value=50 unit=mL
